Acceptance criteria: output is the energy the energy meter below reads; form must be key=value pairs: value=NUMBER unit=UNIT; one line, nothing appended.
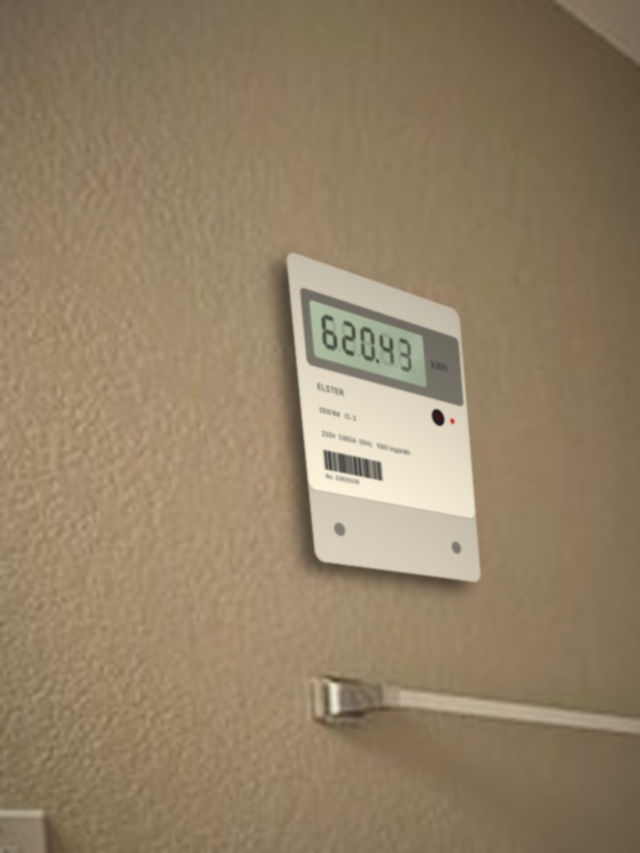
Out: value=620.43 unit=kWh
